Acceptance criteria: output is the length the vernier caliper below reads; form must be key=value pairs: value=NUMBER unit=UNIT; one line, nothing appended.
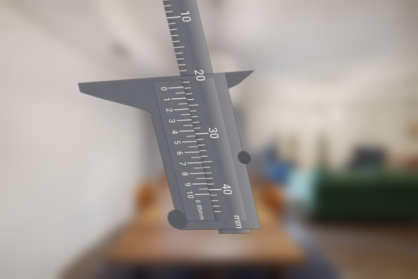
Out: value=21.8 unit=mm
